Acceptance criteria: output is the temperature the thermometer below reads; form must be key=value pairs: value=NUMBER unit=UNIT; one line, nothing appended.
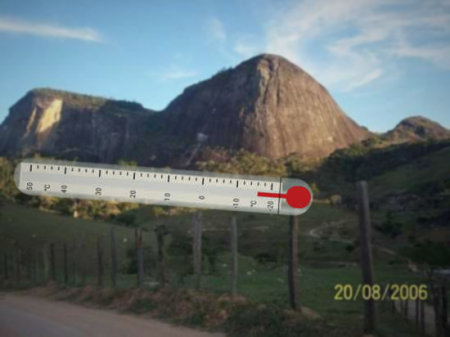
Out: value=-16 unit=°C
